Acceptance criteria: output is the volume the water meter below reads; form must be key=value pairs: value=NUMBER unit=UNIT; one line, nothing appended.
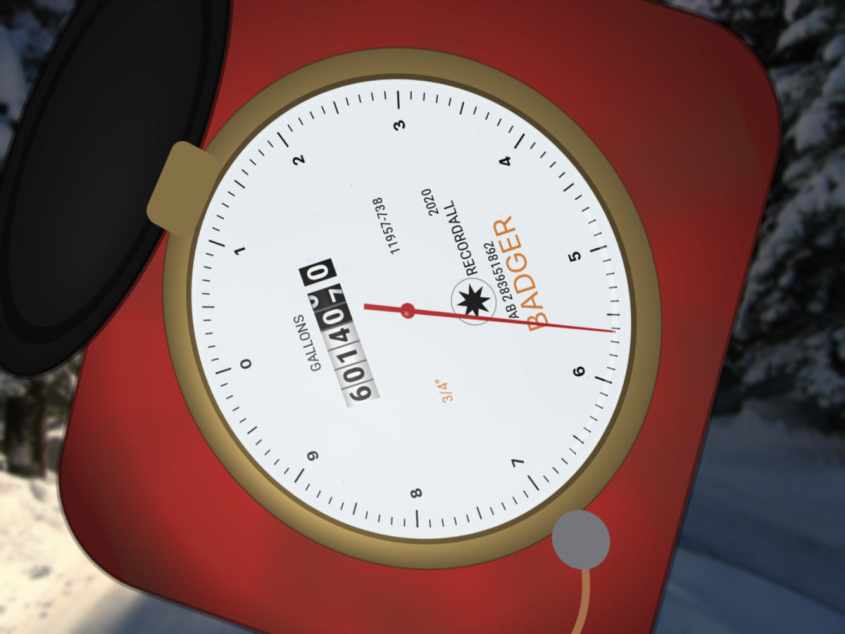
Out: value=6014065.6 unit=gal
